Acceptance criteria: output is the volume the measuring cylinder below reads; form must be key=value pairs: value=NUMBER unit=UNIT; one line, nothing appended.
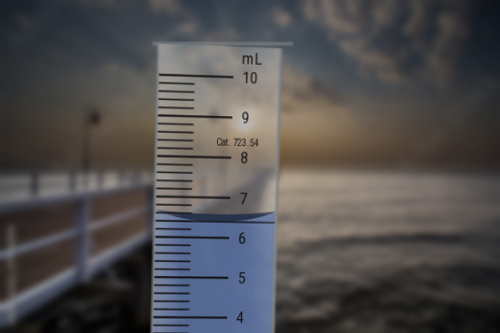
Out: value=6.4 unit=mL
